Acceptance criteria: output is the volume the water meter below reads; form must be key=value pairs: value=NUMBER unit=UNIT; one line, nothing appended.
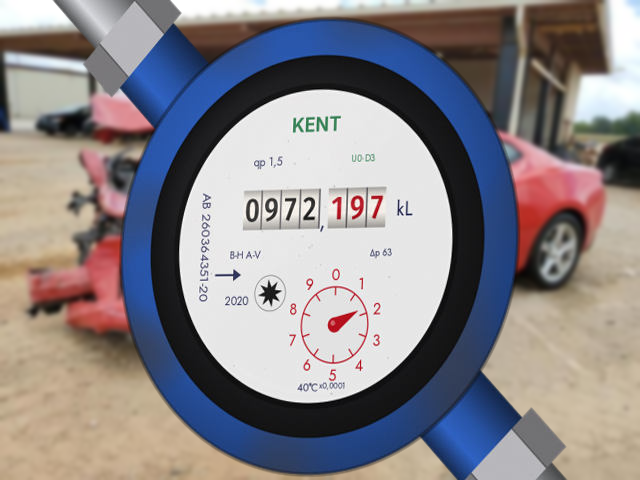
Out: value=972.1971 unit=kL
